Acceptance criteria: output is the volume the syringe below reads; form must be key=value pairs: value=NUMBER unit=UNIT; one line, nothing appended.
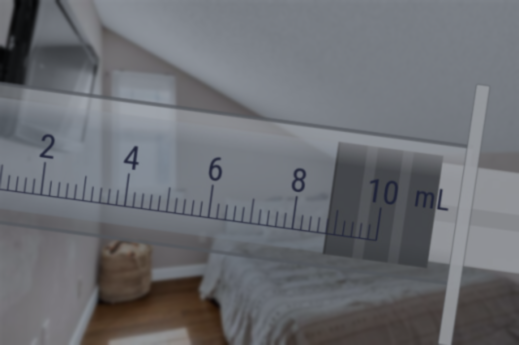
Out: value=8.8 unit=mL
